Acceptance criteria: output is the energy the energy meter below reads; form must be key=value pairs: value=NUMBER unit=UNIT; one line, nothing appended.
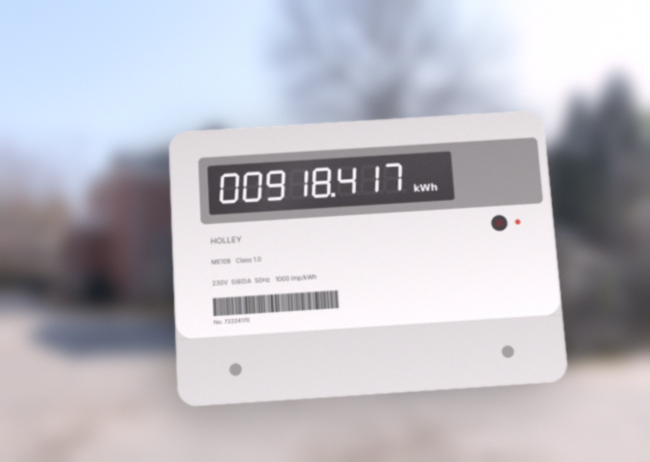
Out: value=918.417 unit=kWh
